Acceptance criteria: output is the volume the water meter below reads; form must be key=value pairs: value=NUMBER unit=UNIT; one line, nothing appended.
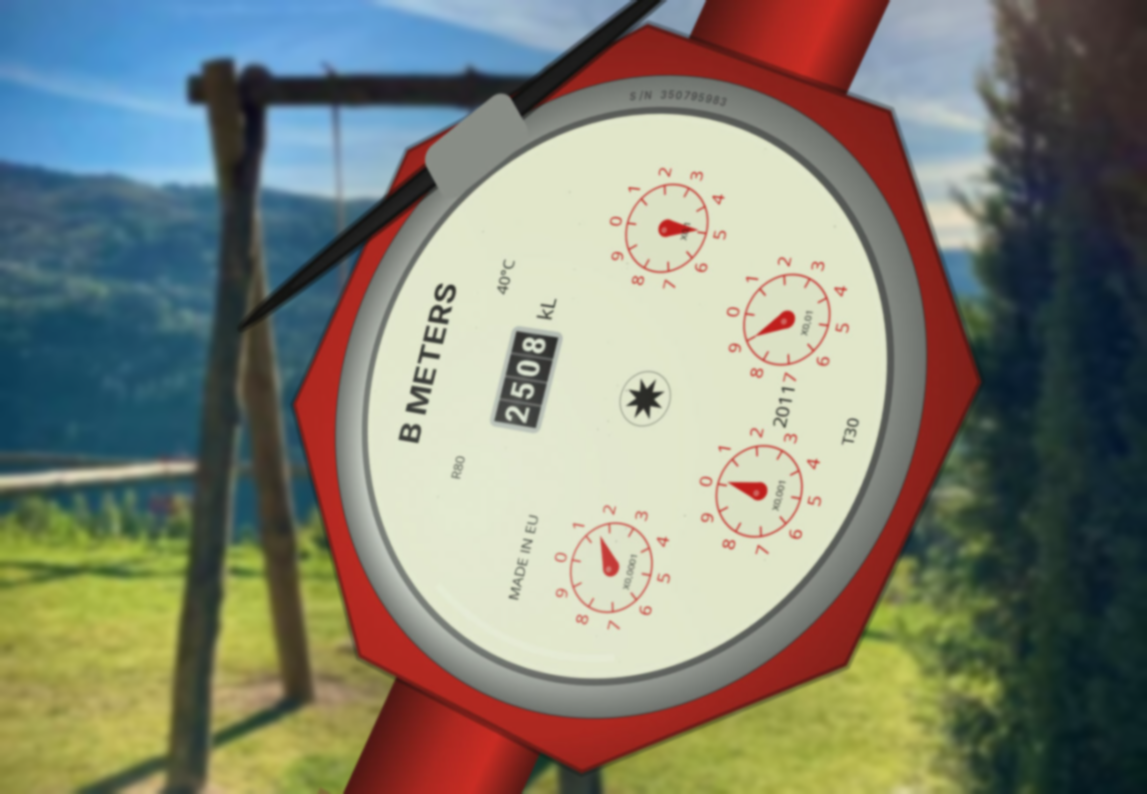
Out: value=2508.4901 unit=kL
